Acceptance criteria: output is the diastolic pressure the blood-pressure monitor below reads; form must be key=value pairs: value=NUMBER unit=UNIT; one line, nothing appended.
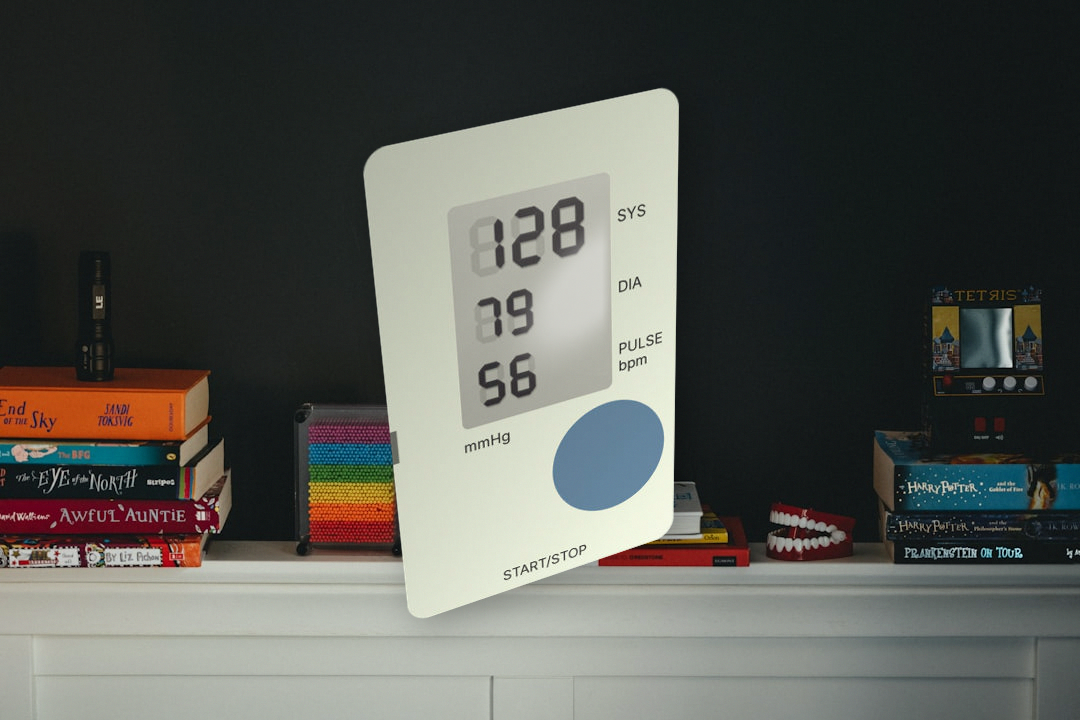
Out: value=79 unit=mmHg
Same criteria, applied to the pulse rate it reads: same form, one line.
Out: value=56 unit=bpm
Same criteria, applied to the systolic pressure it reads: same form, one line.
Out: value=128 unit=mmHg
